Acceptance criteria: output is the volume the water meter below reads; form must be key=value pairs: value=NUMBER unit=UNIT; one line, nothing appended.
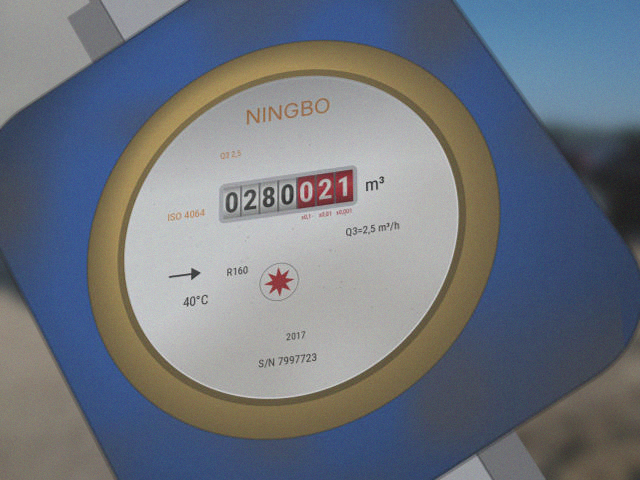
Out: value=280.021 unit=m³
